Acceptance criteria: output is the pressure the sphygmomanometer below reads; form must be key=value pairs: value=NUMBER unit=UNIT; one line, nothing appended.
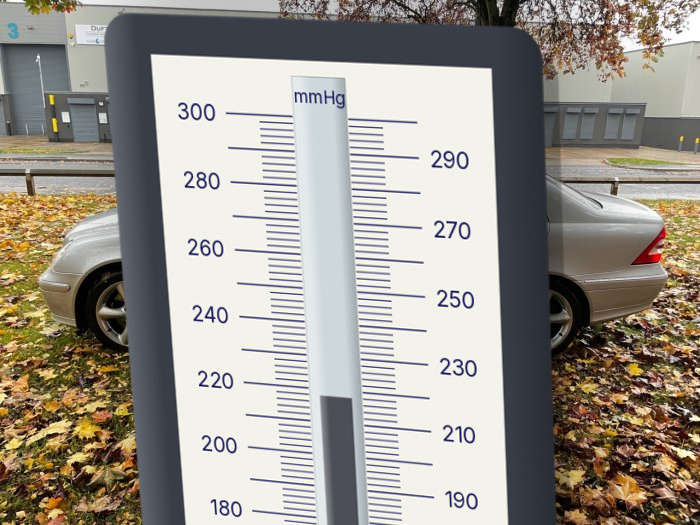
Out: value=218 unit=mmHg
